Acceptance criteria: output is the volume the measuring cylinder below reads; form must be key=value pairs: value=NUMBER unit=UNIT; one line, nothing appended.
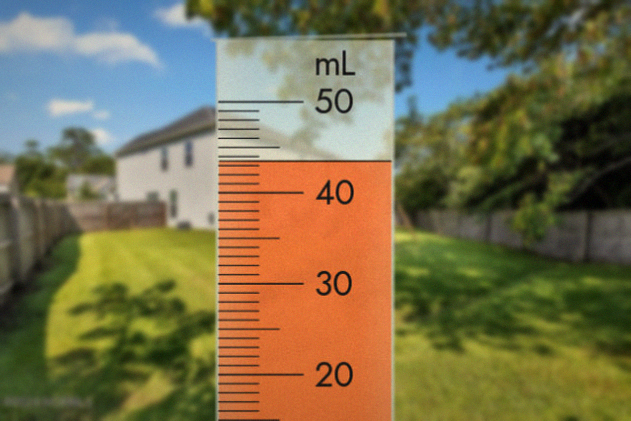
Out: value=43.5 unit=mL
